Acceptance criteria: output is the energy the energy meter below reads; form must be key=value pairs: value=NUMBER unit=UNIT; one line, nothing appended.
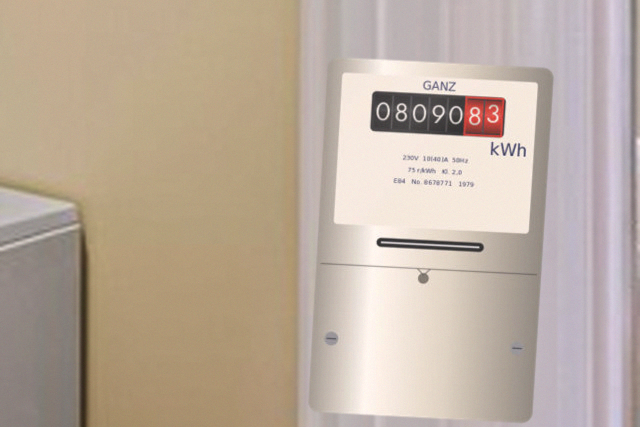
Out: value=8090.83 unit=kWh
